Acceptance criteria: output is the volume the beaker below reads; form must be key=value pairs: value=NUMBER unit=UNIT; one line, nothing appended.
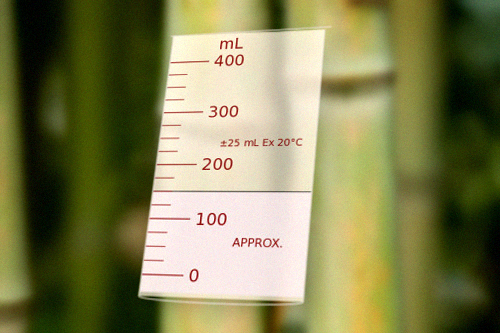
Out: value=150 unit=mL
